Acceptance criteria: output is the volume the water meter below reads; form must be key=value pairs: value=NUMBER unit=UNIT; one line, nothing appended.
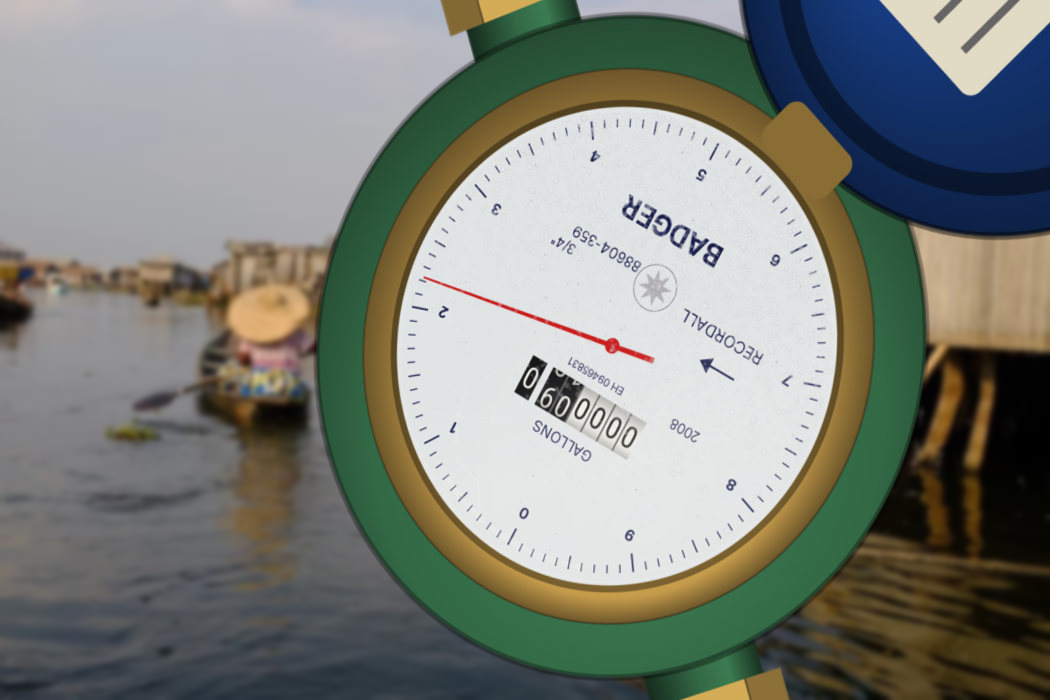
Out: value=92.2 unit=gal
